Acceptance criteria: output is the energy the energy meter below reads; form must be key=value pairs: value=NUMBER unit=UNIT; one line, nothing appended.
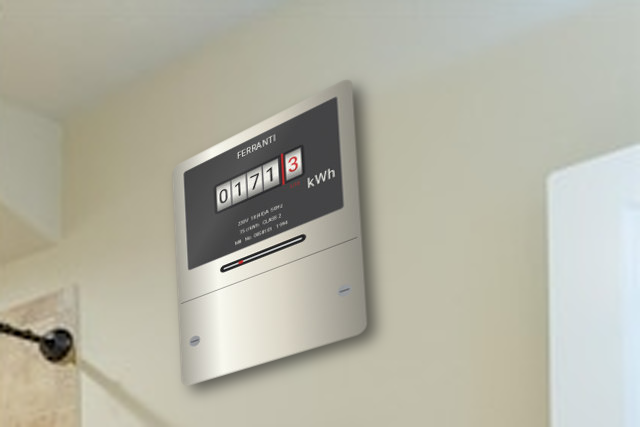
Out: value=171.3 unit=kWh
